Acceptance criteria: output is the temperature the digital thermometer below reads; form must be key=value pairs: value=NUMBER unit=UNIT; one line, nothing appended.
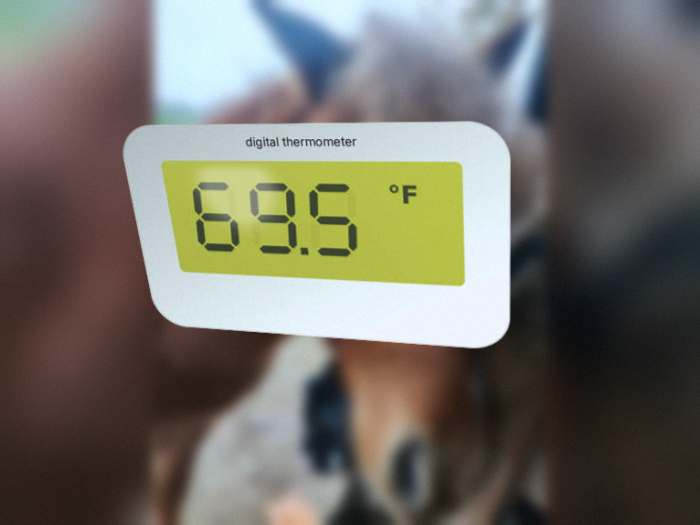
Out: value=69.5 unit=°F
